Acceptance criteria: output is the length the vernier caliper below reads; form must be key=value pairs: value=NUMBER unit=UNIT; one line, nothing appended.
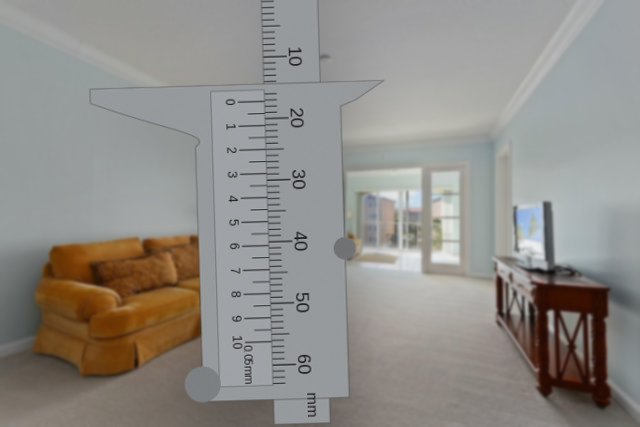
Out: value=17.2 unit=mm
